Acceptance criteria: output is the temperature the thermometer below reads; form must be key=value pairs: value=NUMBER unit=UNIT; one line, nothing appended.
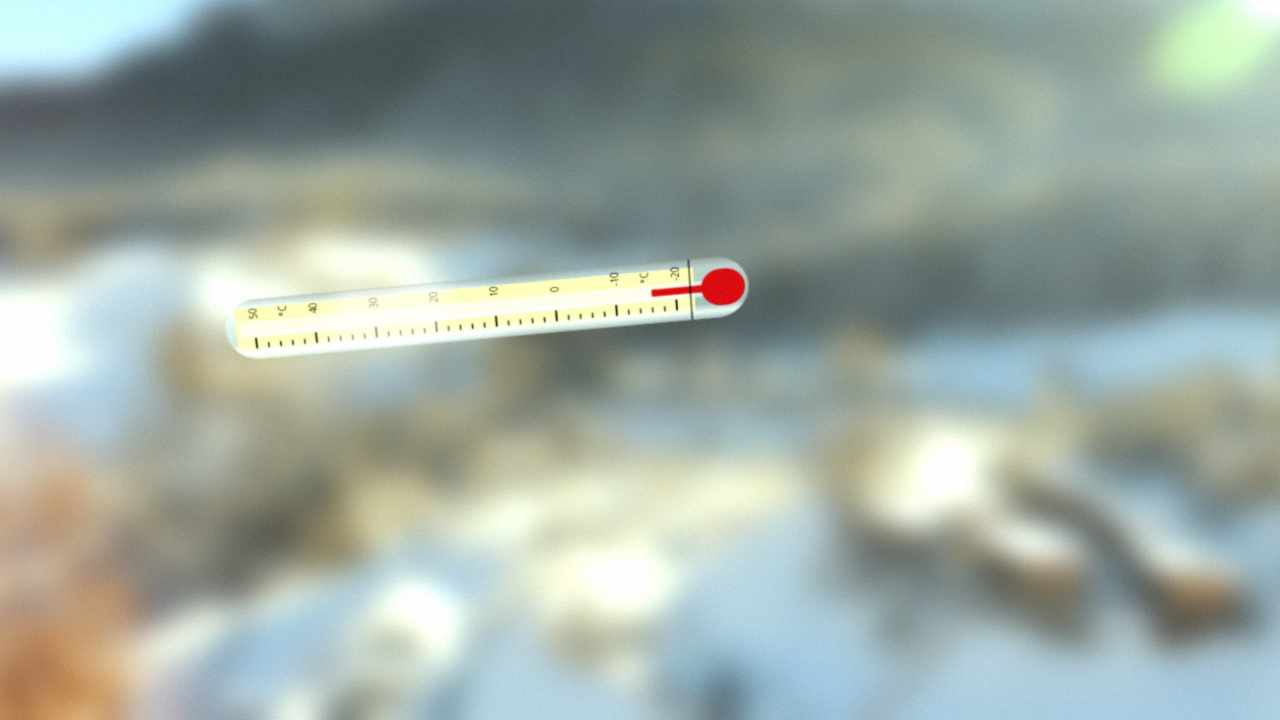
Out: value=-16 unit=°C
